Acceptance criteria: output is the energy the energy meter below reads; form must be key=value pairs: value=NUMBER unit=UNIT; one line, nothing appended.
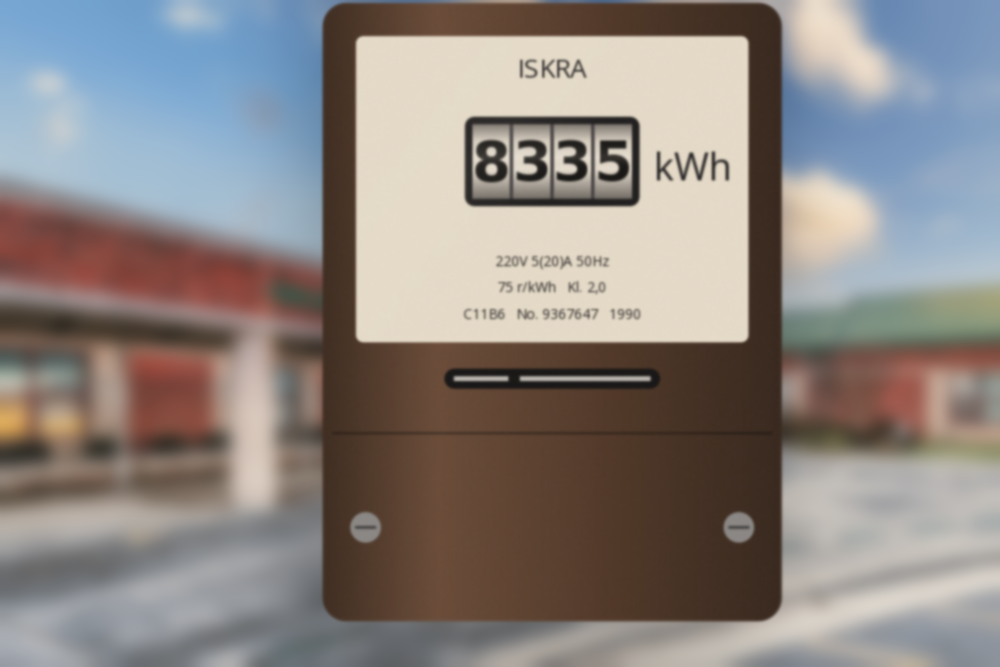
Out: value=8335 unit=kWh
